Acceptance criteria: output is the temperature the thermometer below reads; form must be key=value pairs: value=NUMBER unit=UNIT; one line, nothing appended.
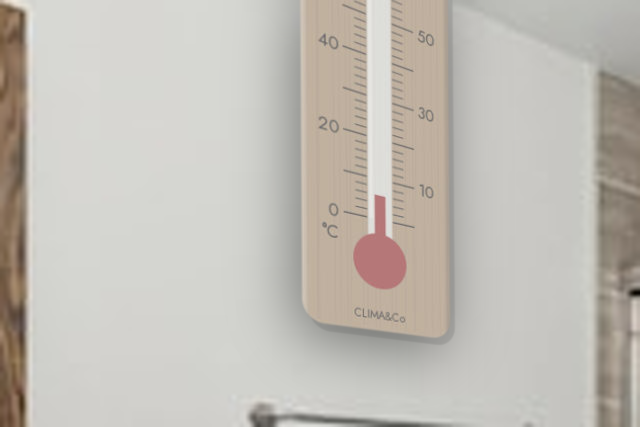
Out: value=6 unit=°C
